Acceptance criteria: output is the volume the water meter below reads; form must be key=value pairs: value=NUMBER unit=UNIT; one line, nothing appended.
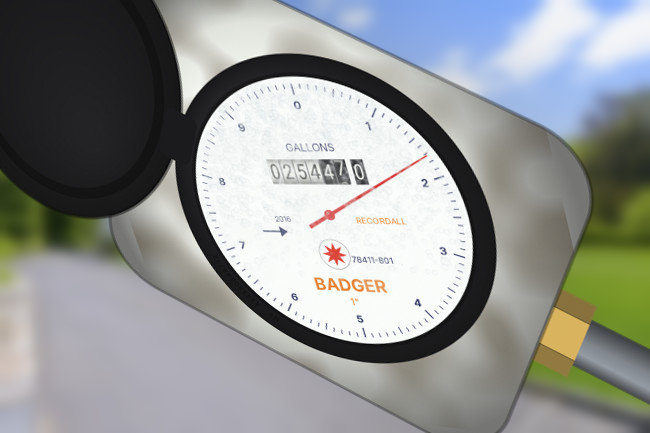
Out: value=254471.7 unit=gal
